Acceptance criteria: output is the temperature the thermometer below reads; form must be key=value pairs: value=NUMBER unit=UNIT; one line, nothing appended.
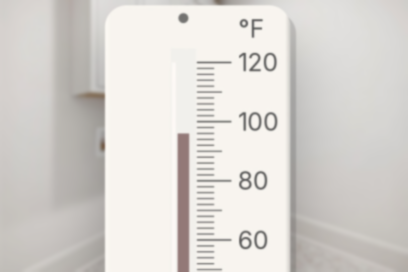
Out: value=96 unit=°F
